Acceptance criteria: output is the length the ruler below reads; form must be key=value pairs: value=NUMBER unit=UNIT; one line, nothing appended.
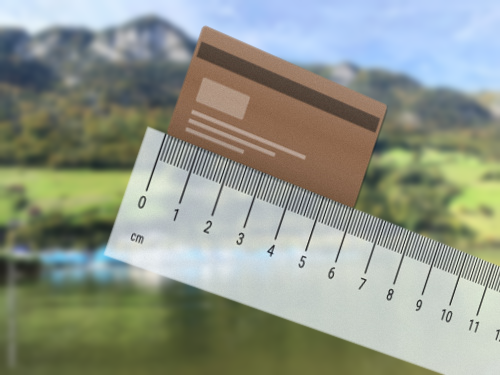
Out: value=6 unit=cm
